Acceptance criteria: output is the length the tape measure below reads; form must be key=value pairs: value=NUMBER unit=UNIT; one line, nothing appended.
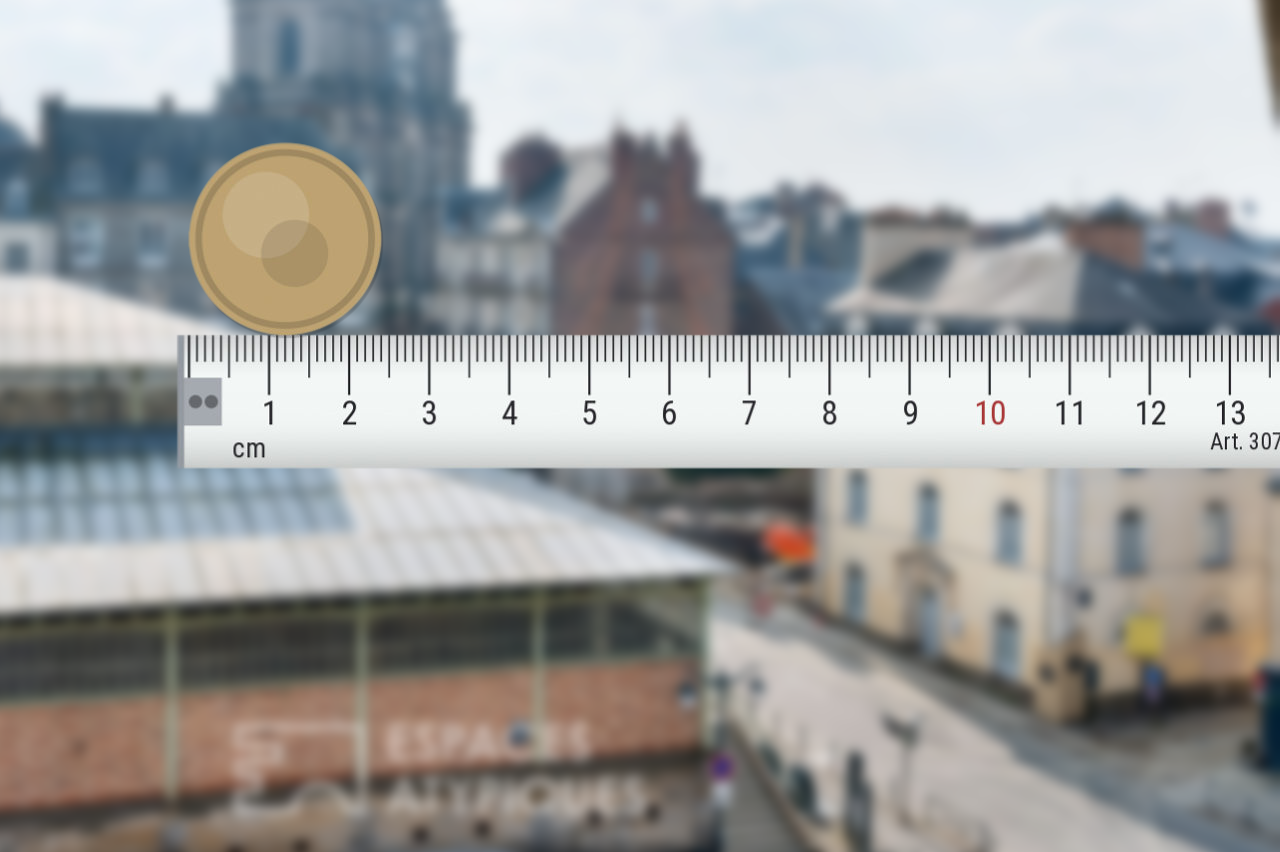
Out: value=2.4 unit=cm
